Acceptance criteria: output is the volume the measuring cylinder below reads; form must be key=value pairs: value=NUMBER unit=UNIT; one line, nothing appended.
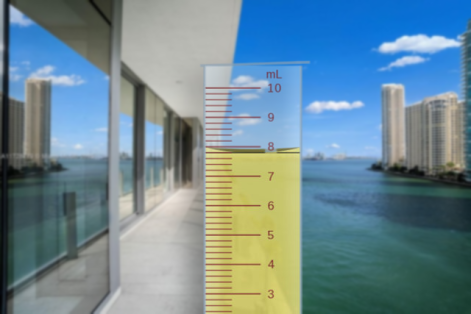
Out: value=7.8 unit=mL
